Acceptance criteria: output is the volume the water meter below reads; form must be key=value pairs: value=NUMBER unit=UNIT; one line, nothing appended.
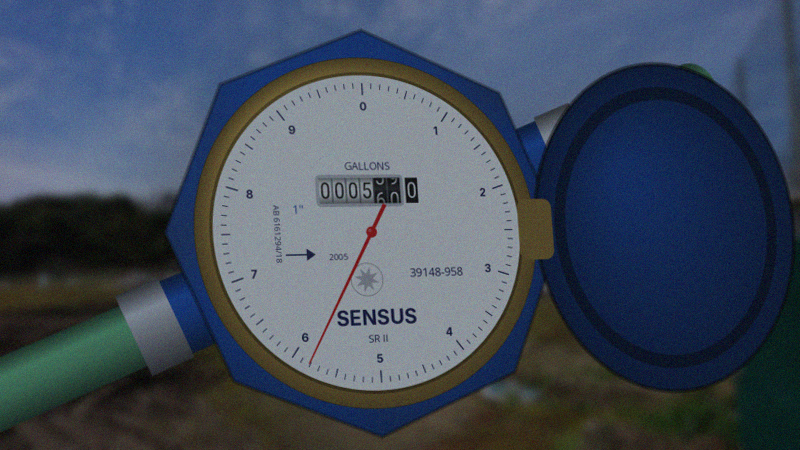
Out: value=5595.8 unit=gal
